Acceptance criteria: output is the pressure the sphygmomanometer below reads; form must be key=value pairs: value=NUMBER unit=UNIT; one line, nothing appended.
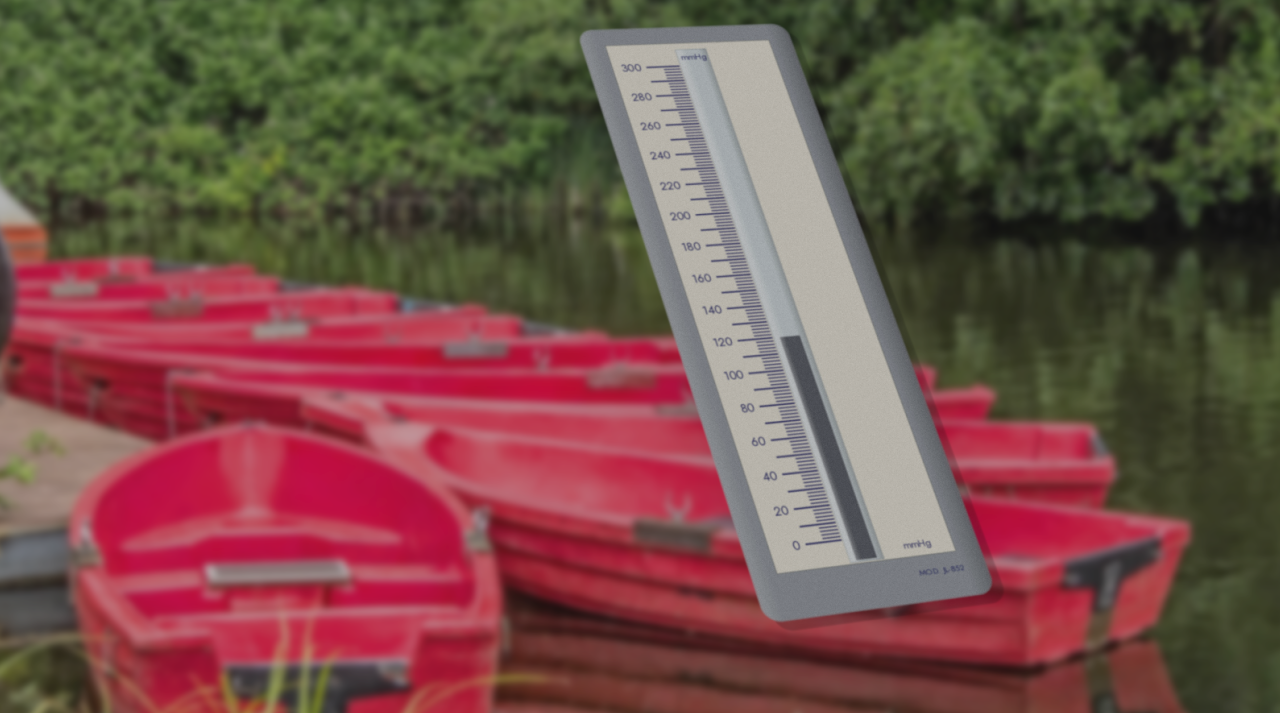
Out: value=120 unit=mmHg
